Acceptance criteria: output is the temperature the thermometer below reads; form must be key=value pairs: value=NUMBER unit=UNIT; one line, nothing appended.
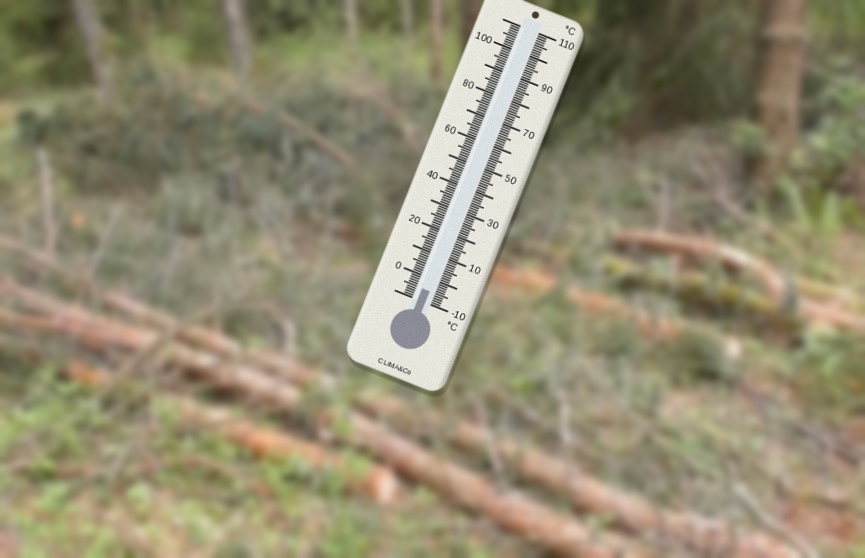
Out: value=-5 unit=°C
